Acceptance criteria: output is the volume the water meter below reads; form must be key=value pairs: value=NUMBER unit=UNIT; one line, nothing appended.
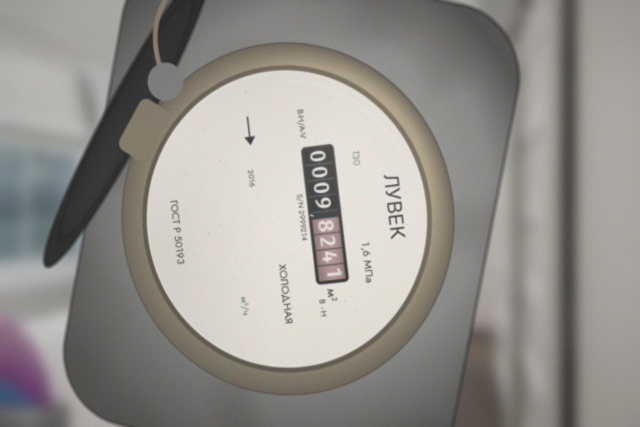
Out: value=9.8241 unit=m³
